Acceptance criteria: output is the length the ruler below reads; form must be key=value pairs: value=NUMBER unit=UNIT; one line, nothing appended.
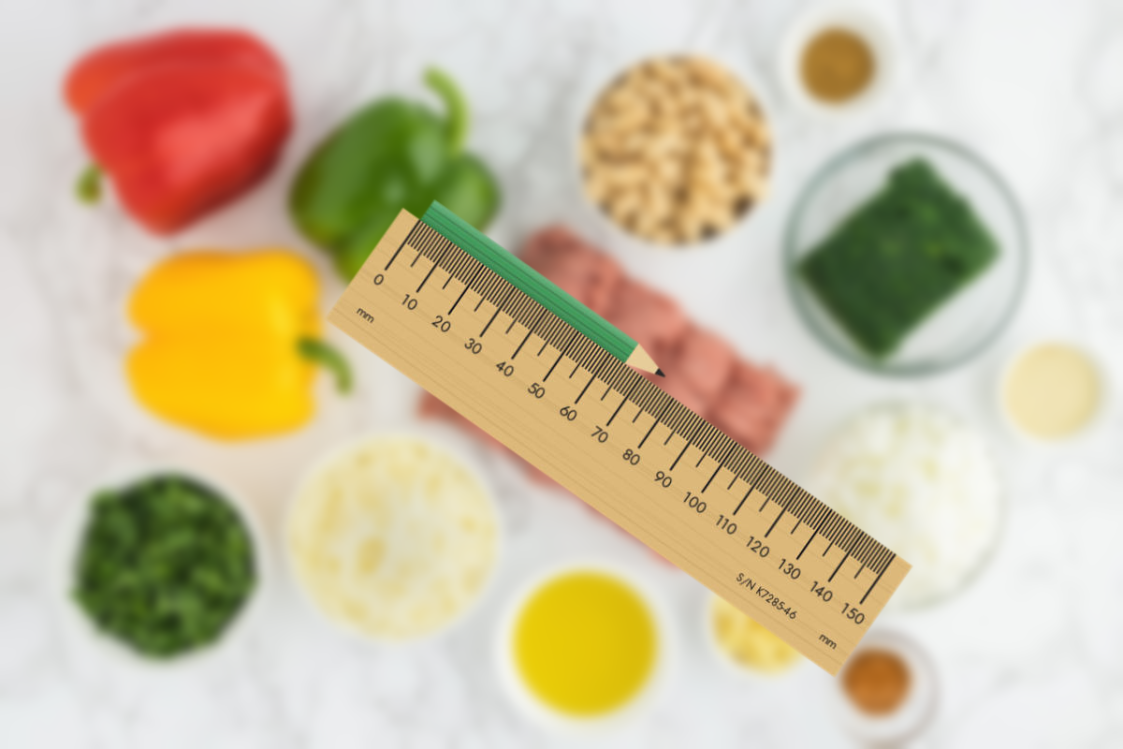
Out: value=75 unit=mm
